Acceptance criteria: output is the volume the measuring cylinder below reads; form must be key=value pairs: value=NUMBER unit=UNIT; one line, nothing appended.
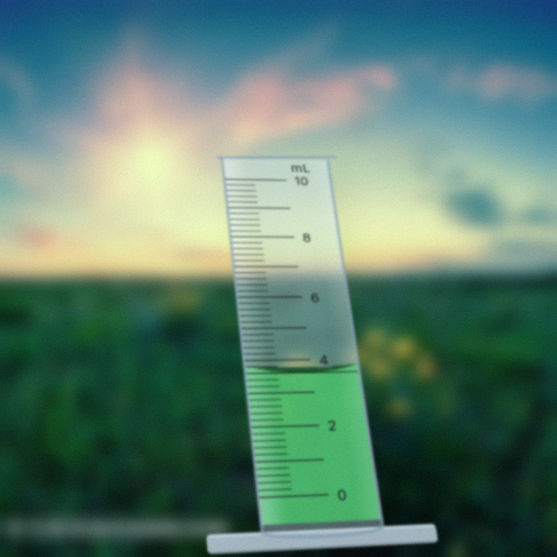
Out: value=3.6 unit=mL
